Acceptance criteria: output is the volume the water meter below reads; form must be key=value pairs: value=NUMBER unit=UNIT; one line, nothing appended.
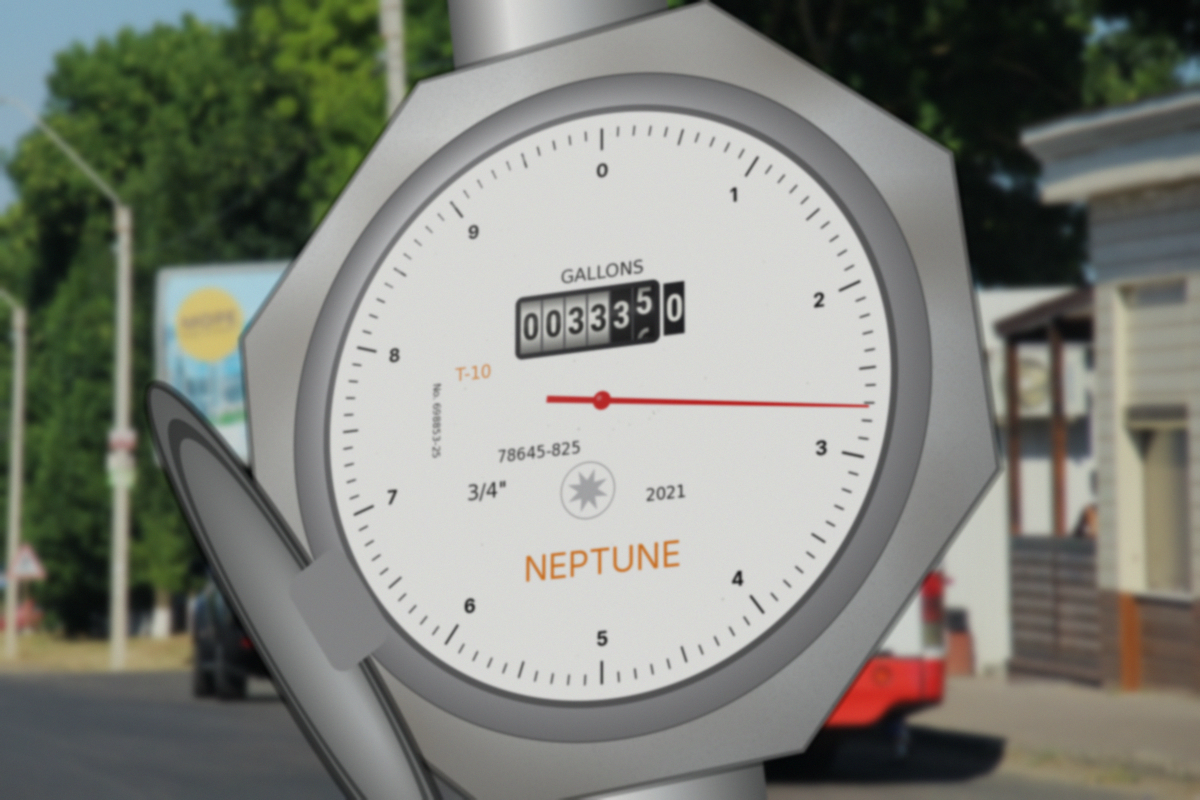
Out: value=33352.7 unit=gal
